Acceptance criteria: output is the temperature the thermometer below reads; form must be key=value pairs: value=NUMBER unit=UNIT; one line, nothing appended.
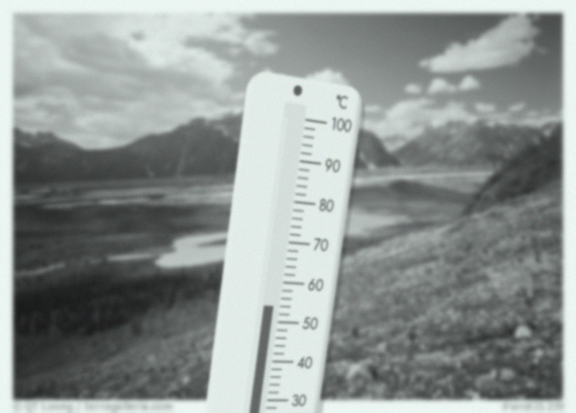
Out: value=54 unit=°C
